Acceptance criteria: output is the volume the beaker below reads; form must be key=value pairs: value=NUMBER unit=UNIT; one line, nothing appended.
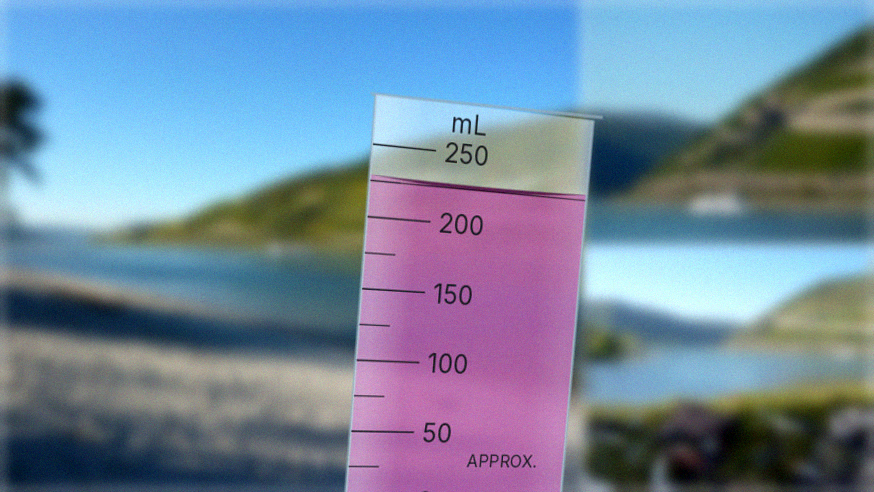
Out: value=225 unit=mL
